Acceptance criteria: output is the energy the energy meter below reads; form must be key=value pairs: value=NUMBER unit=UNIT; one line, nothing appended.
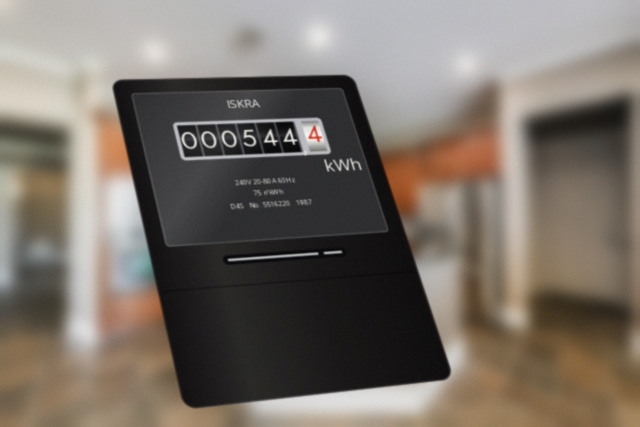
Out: value=544.4 unit=kWh
